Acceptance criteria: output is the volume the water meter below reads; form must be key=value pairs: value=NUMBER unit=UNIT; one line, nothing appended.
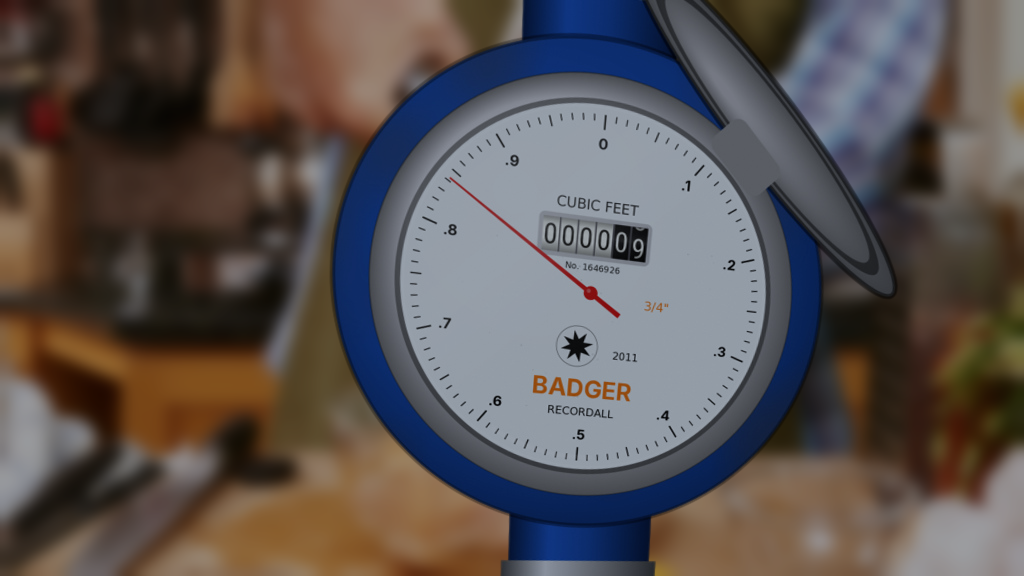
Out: value=8.84 unit=ft³
